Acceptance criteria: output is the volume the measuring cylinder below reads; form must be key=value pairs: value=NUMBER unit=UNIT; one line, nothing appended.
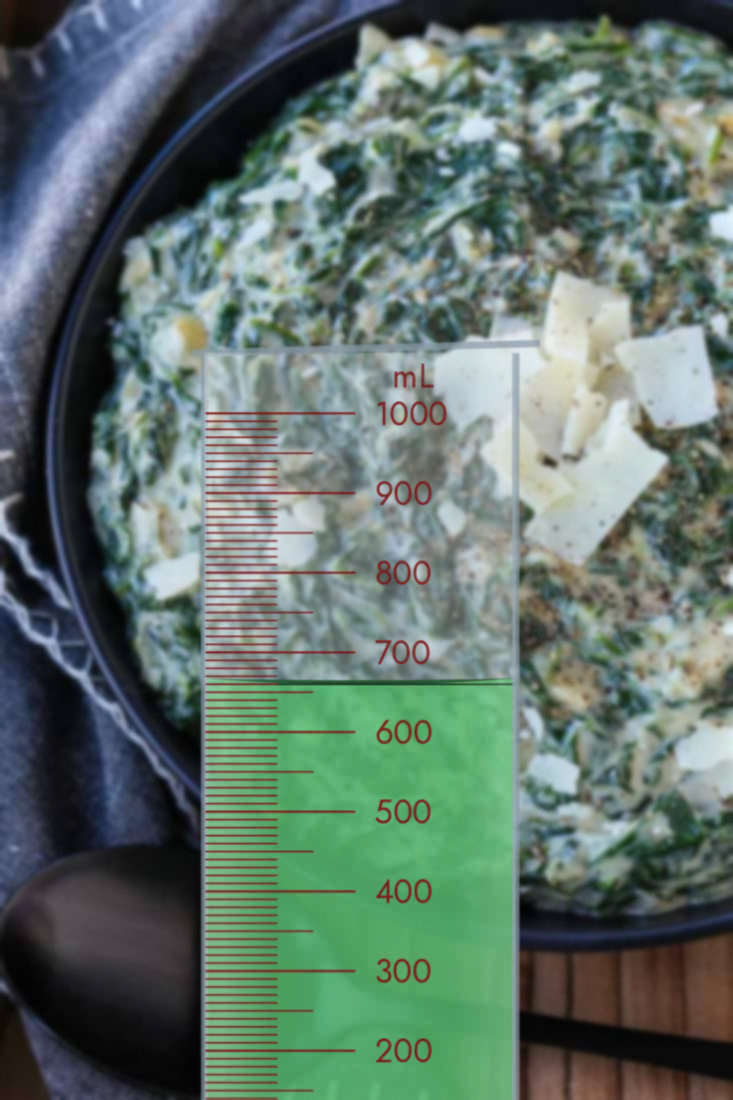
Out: value=660 unit=mL
